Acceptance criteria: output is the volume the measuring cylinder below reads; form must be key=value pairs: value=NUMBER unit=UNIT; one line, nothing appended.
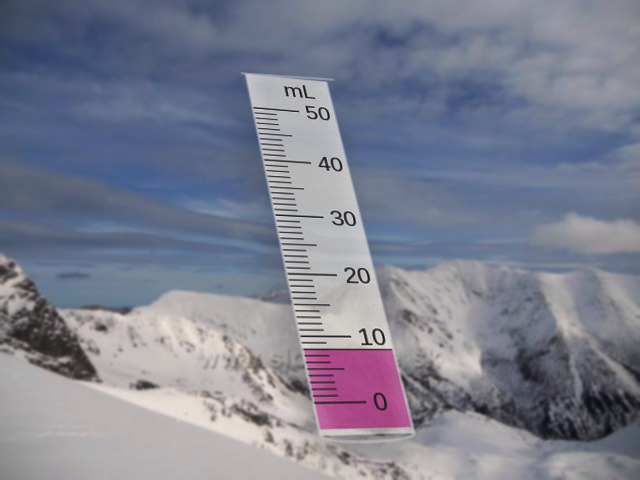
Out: value=8 unit=mL
